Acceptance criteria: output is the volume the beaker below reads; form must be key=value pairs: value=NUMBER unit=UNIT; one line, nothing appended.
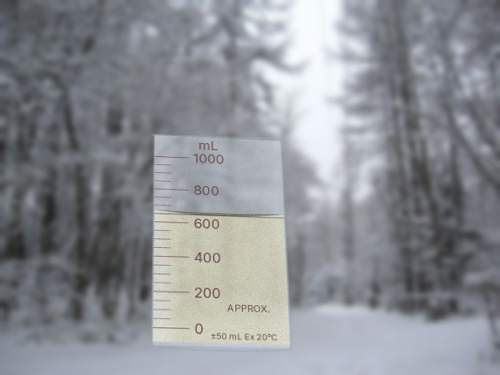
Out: value=650 unit=mL
